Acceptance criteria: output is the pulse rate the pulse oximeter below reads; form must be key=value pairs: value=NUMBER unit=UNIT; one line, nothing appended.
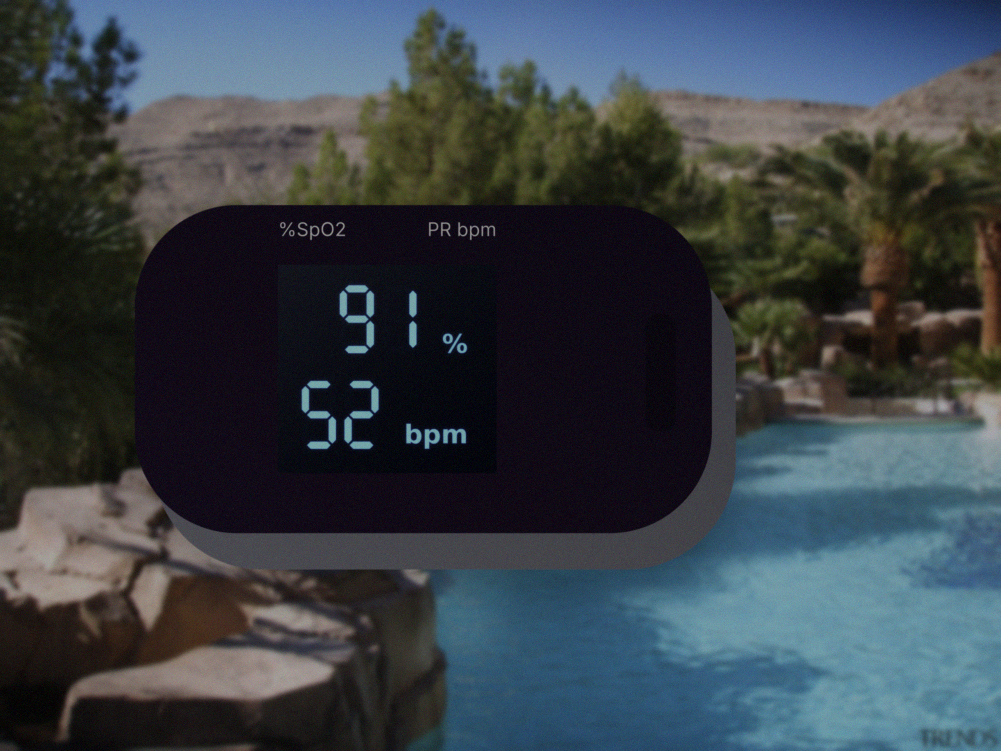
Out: value=52 unit=bpm
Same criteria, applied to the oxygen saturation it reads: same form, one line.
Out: value=91 unit=%
